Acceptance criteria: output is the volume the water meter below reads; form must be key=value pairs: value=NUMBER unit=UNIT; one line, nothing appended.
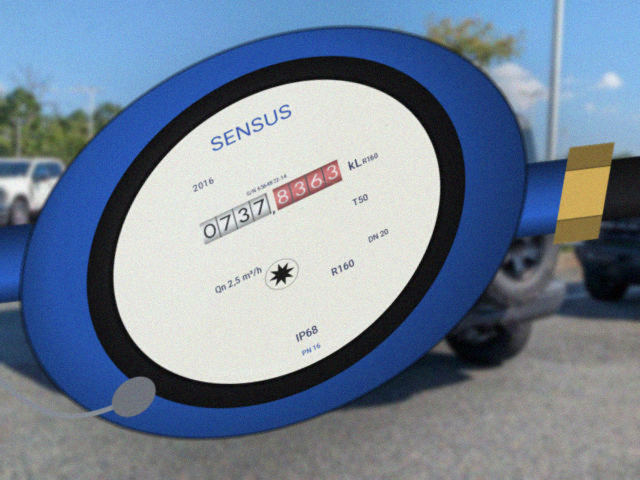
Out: value=737.8363 unit=kL
